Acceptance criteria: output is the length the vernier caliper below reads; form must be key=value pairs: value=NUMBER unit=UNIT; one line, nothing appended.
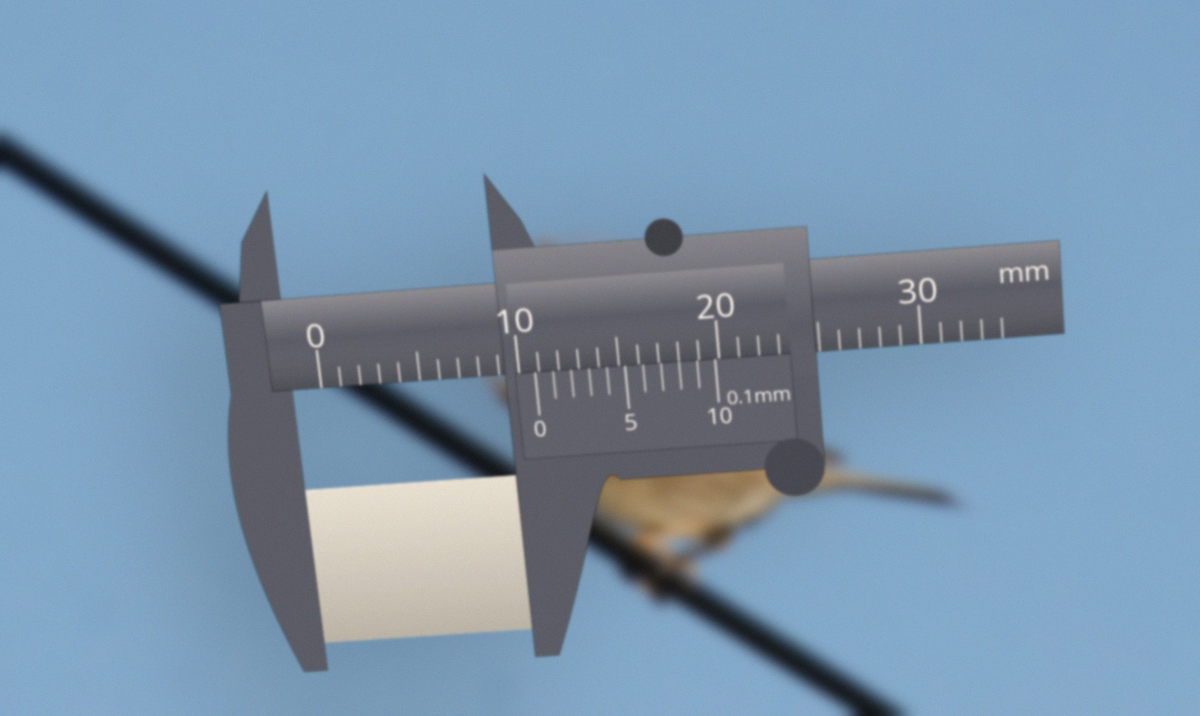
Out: value=10.8 unit=mm
